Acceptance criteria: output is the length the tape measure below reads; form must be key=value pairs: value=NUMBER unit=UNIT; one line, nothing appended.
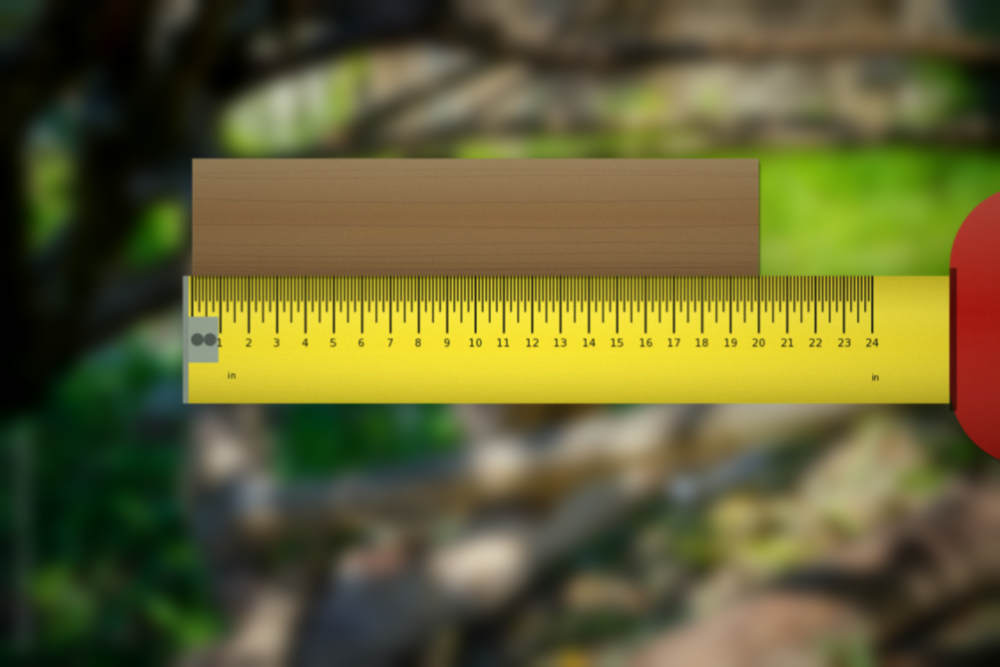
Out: value=20 unit=in
